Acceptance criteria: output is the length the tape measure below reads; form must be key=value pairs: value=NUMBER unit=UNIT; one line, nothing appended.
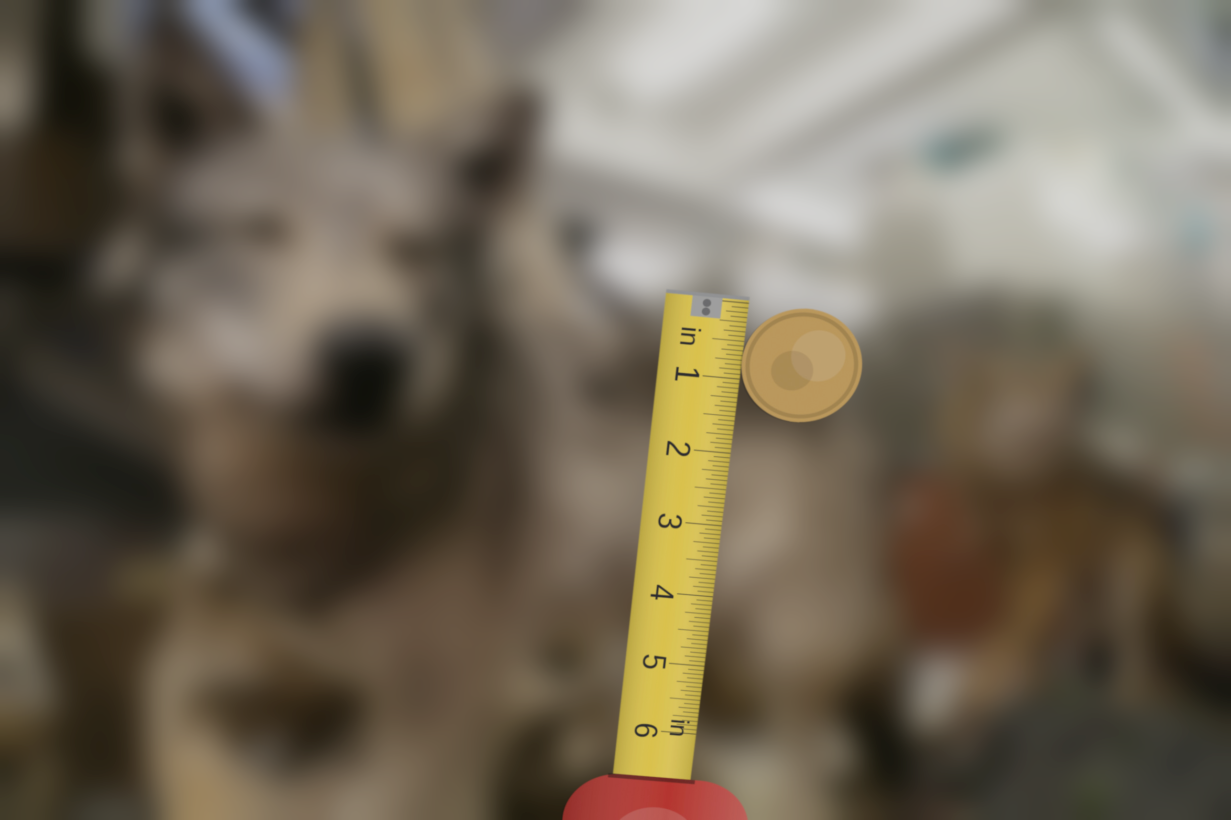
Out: value=1.5 unit=in
